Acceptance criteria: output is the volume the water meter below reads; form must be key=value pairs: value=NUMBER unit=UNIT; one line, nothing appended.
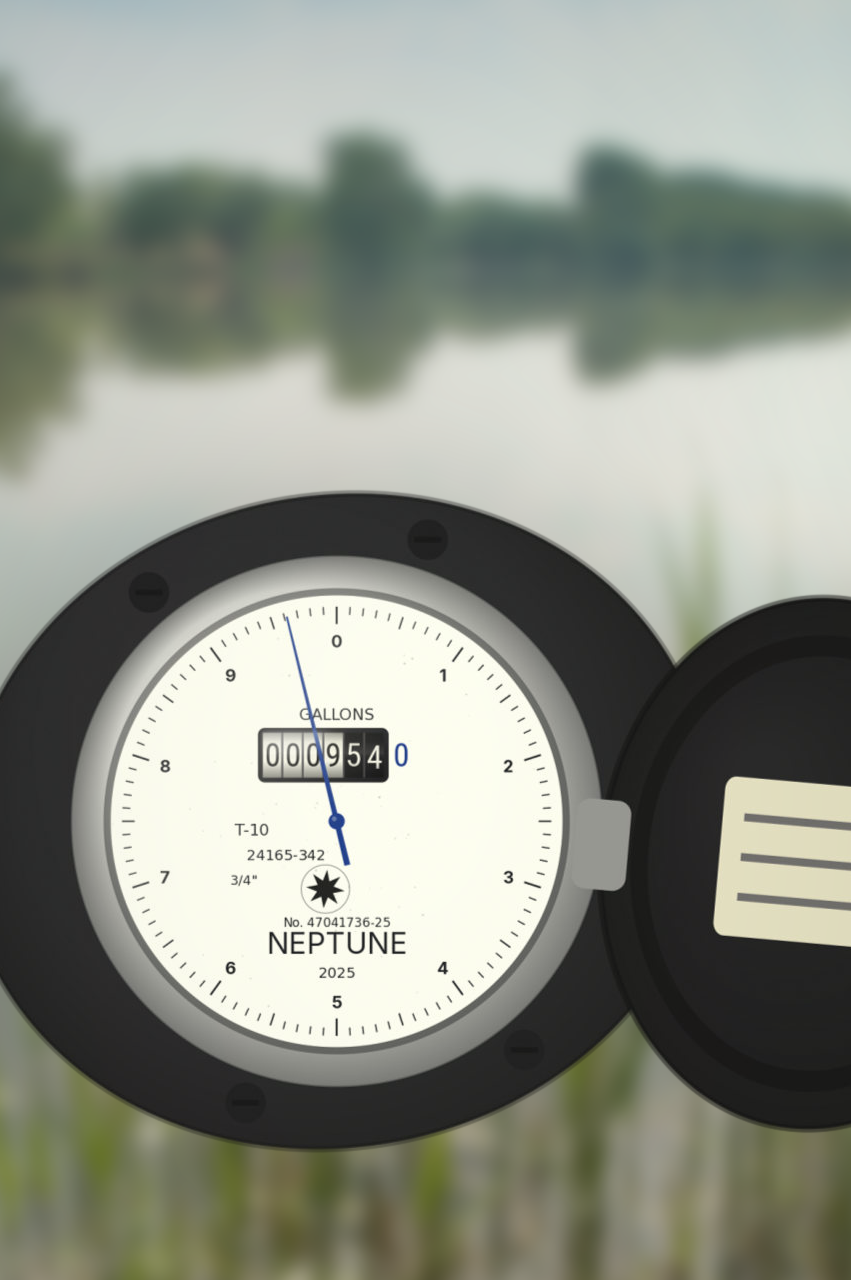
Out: value=9539.6 unit=gal
